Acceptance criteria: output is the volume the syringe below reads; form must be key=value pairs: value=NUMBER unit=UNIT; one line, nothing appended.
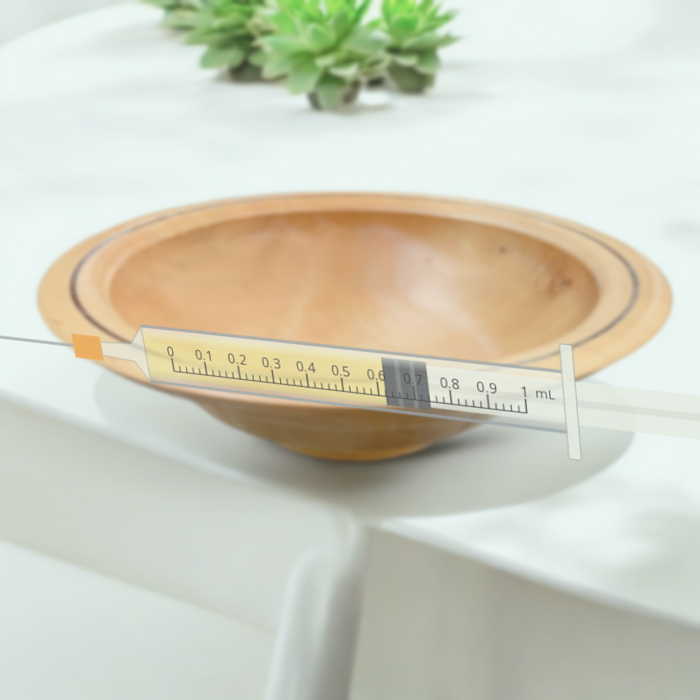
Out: value=0.62 unit=mL
